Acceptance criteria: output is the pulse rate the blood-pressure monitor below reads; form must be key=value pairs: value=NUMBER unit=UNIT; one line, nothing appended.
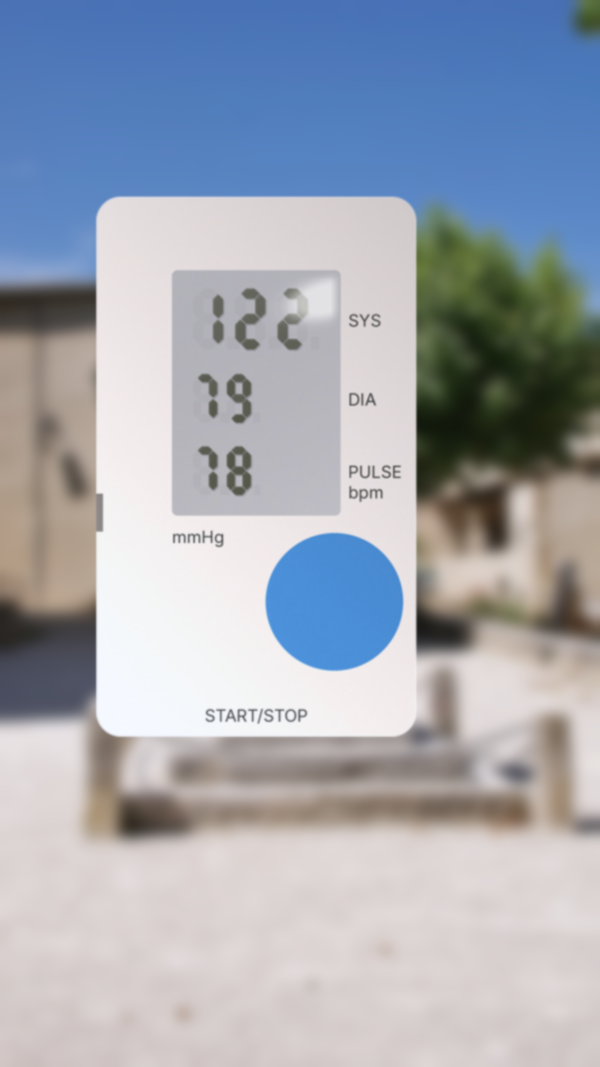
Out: value=78 unit=bpm
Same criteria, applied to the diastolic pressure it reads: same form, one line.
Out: value=79 unit=mmHg
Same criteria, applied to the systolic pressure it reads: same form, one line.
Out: value=122 unit=mmHg
